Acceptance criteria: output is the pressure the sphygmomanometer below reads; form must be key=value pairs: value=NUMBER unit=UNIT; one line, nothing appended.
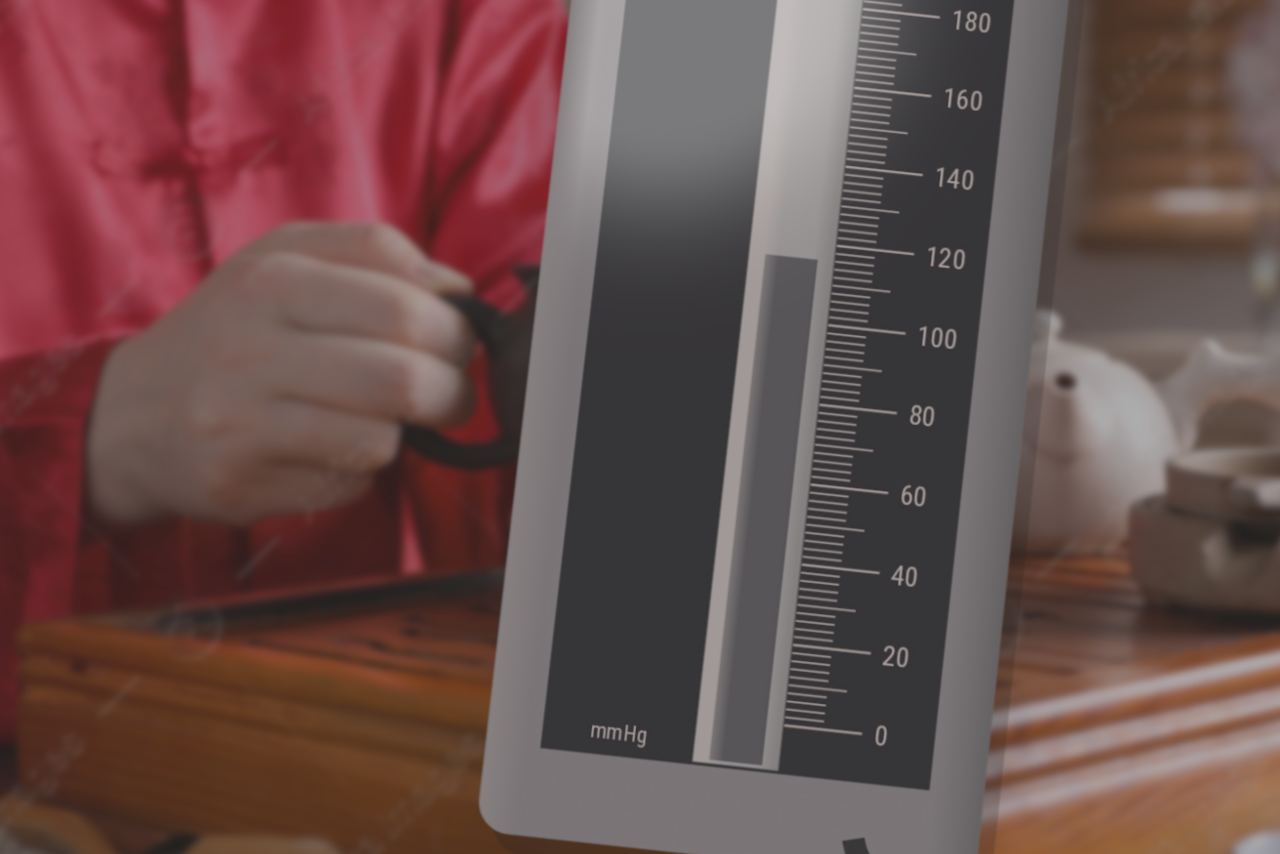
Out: value=116 unit=mmHg
